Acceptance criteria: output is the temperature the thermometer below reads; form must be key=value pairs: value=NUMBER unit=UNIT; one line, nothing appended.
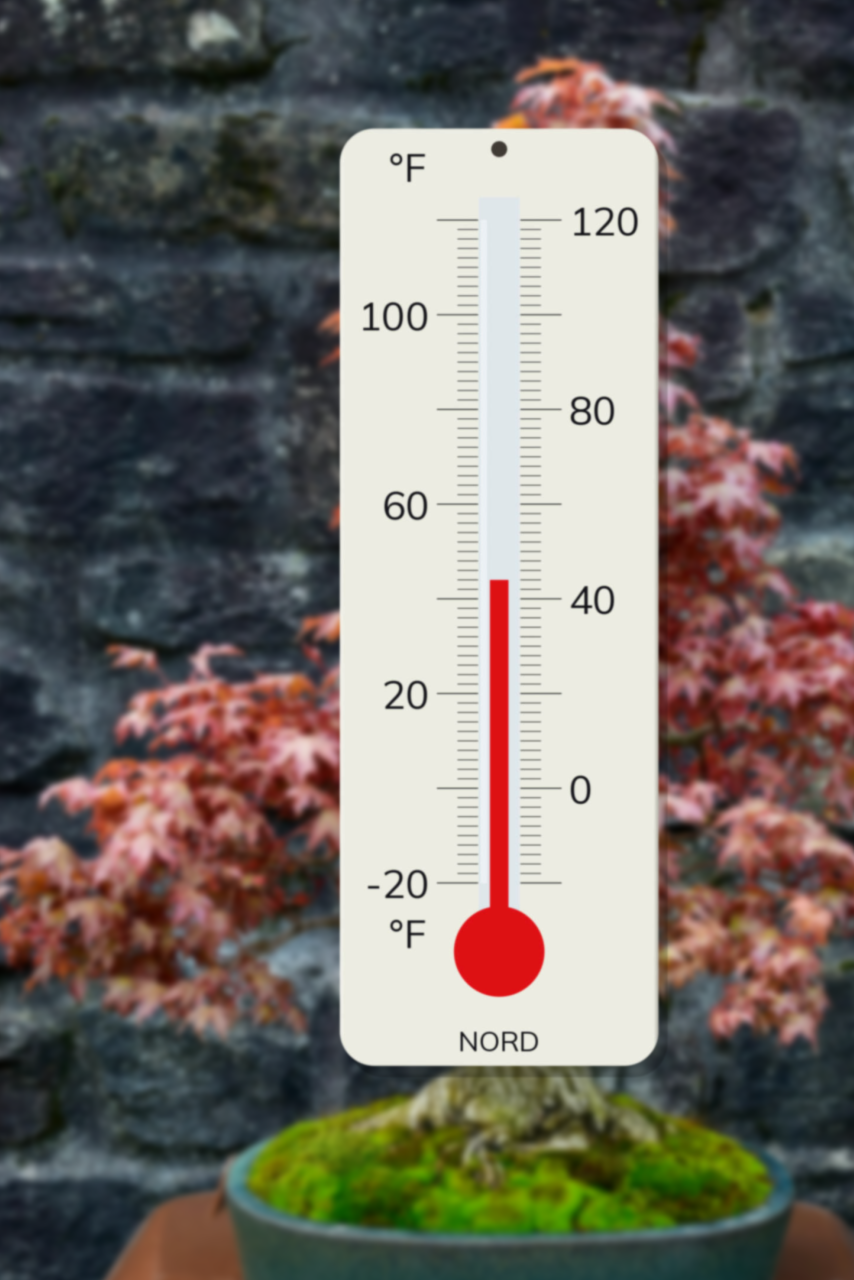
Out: value=44 unit=°F
